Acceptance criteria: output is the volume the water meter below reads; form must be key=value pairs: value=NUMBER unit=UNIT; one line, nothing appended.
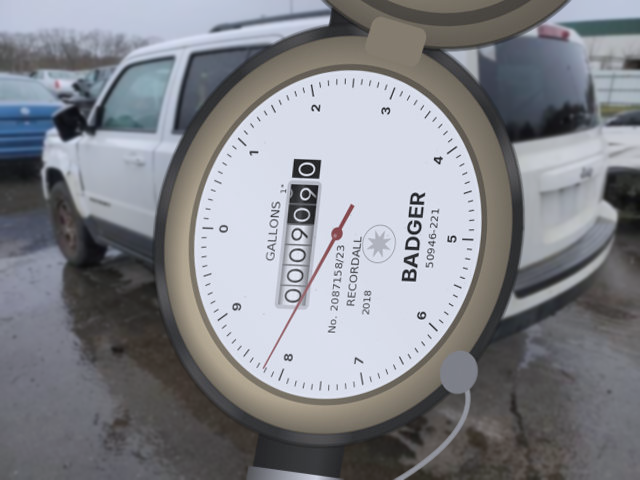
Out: value=9088.2 unit=gal
